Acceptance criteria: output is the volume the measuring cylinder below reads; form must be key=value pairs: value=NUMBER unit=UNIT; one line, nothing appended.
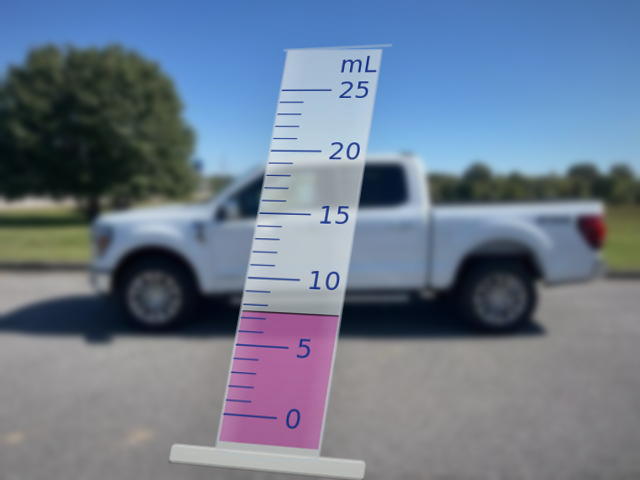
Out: value=7.5 unit=mL
